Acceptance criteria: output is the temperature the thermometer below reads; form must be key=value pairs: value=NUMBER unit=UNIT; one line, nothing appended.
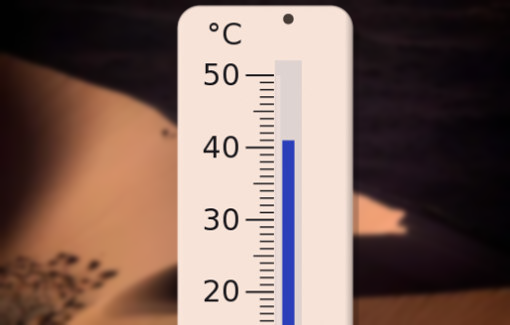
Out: value=41 unit=°C
